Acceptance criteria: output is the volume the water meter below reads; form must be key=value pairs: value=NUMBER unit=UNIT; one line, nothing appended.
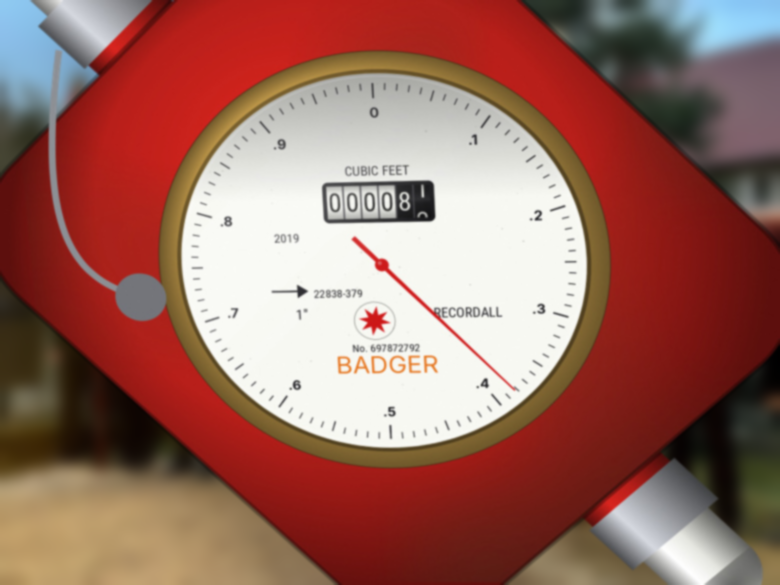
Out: value=81.38 unit=ft³
